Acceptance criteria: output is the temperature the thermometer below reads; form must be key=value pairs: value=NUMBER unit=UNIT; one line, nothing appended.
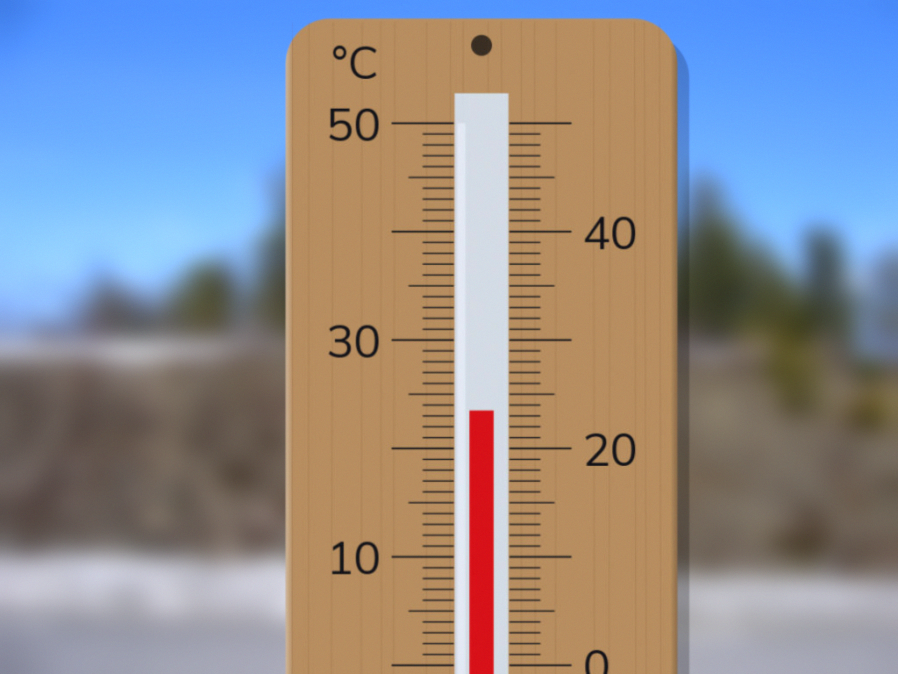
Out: value=23.5 unit=°C
